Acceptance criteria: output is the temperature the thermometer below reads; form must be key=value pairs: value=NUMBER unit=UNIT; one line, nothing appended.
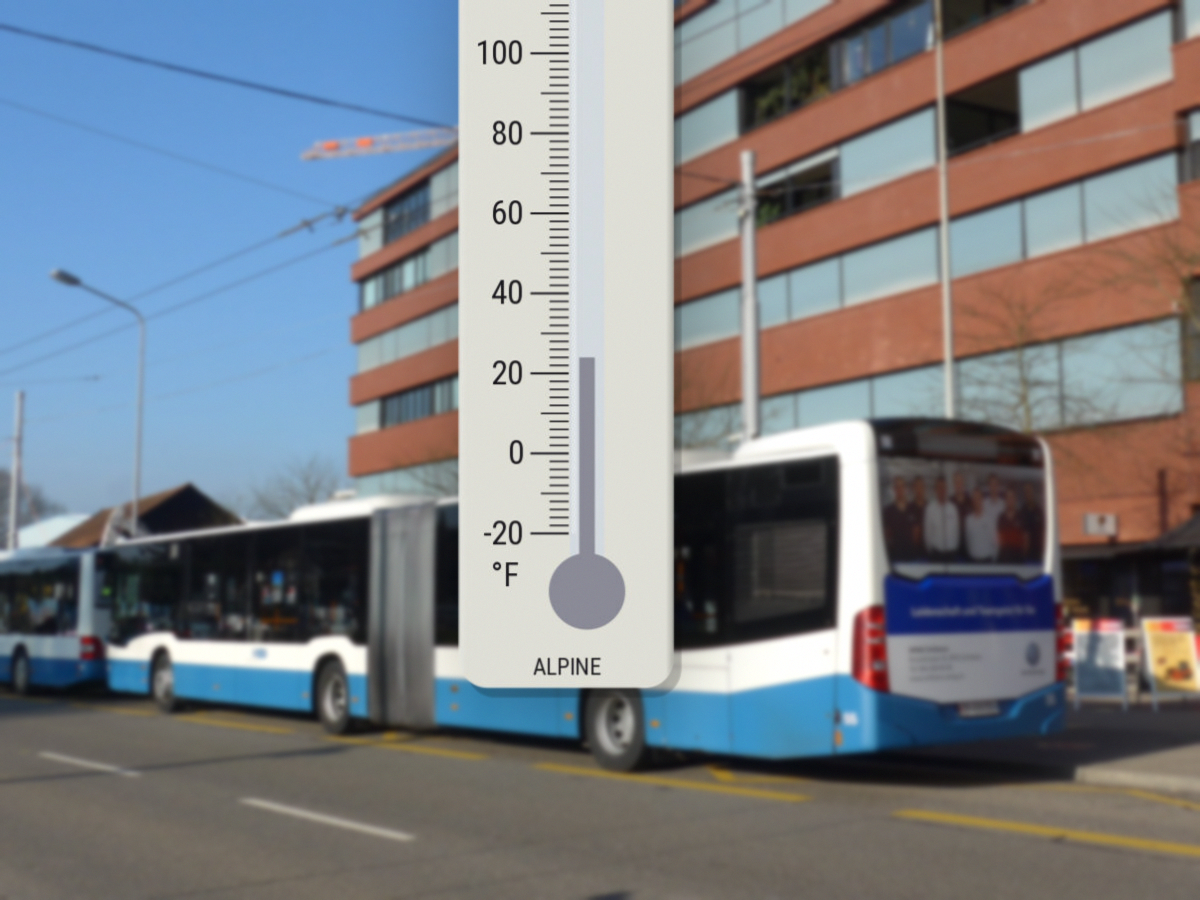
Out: value=24 unit=°F
